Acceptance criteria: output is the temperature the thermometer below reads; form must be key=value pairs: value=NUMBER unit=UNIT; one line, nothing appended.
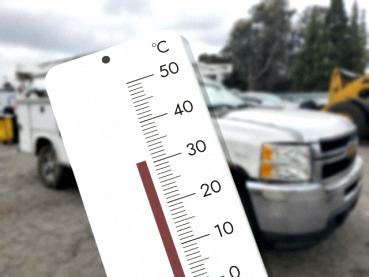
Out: value=31 unit=°C
